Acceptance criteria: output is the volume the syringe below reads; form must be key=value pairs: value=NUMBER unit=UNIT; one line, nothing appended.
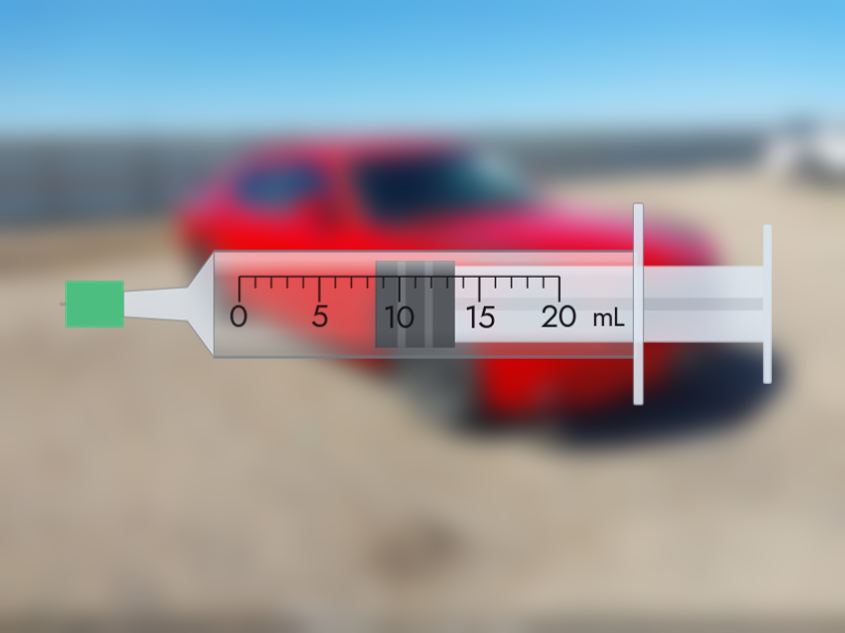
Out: value=8.5 unit=mL
